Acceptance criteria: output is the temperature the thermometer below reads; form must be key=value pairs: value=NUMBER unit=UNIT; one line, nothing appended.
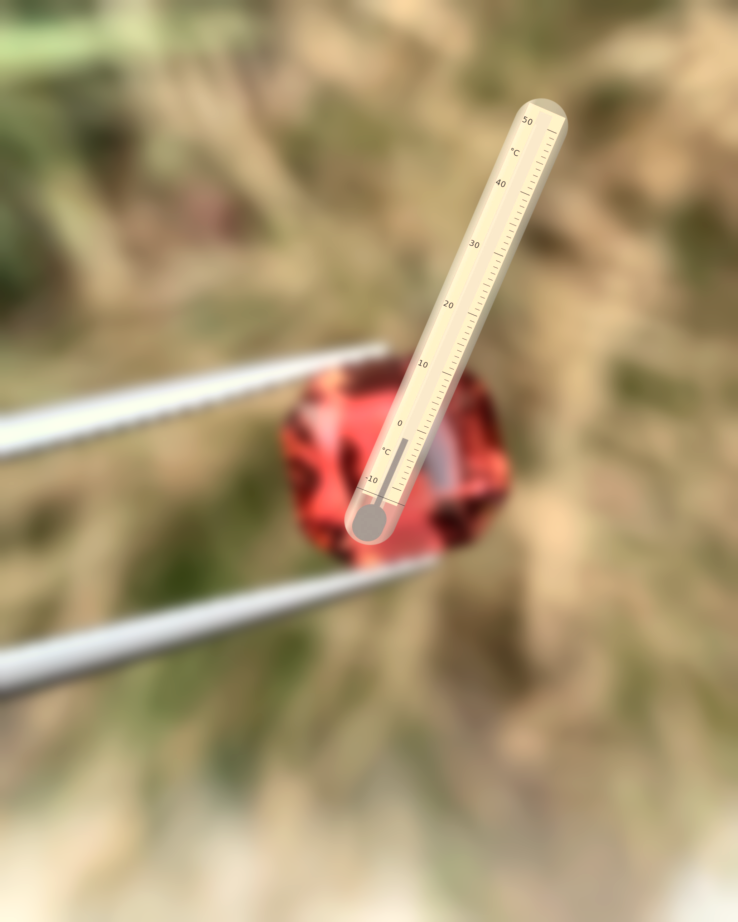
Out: value=-2 unit=°C
